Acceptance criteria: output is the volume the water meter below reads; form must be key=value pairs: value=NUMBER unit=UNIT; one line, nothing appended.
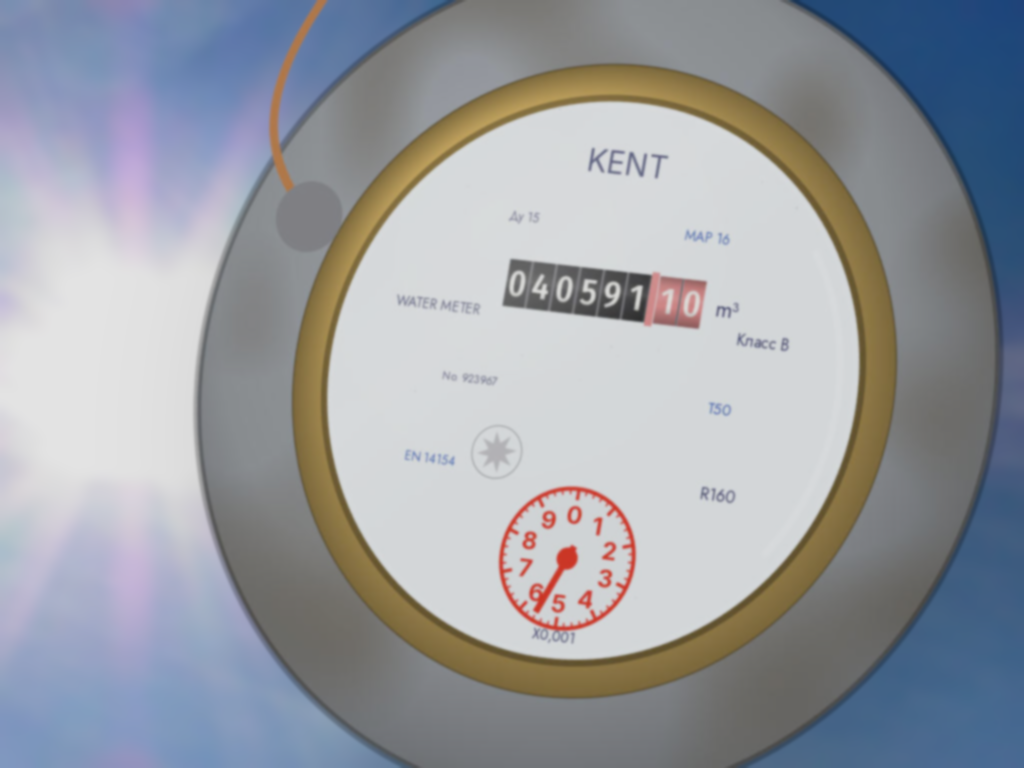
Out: value=40591.105 unit=m³
